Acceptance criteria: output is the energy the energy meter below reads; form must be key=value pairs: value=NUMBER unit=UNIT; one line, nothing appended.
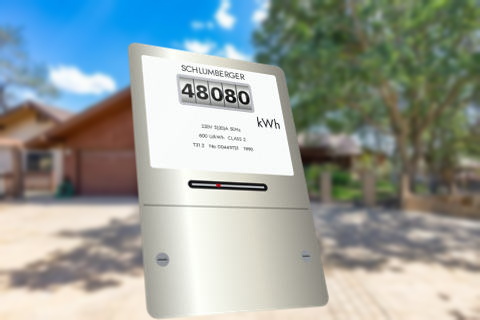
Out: value=48080 unit=kWh
